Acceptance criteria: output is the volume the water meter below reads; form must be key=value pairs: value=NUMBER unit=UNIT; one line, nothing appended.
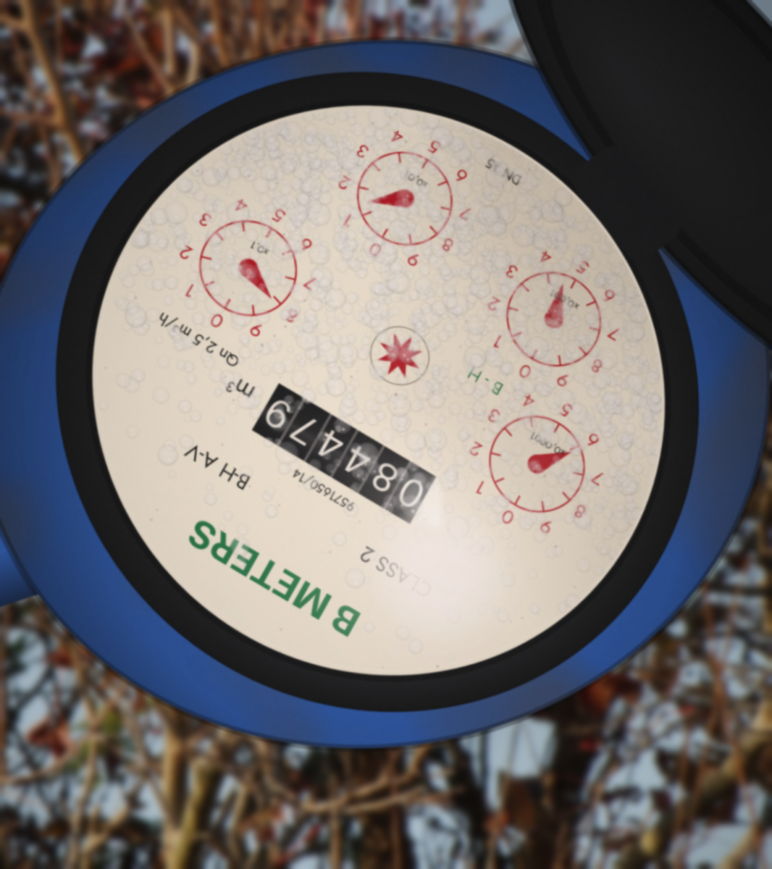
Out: value=84479.8146 unit=m³
